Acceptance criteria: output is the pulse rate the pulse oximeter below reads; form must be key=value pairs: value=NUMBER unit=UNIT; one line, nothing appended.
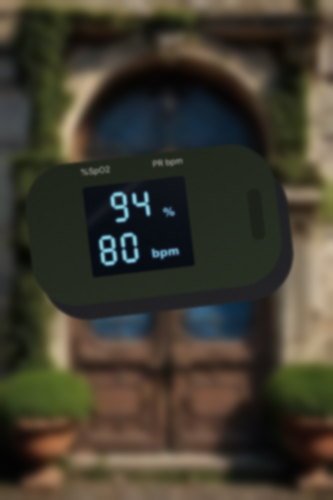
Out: value=80 unit=bpm
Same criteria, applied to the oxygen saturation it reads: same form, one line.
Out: value=94 unit=%
